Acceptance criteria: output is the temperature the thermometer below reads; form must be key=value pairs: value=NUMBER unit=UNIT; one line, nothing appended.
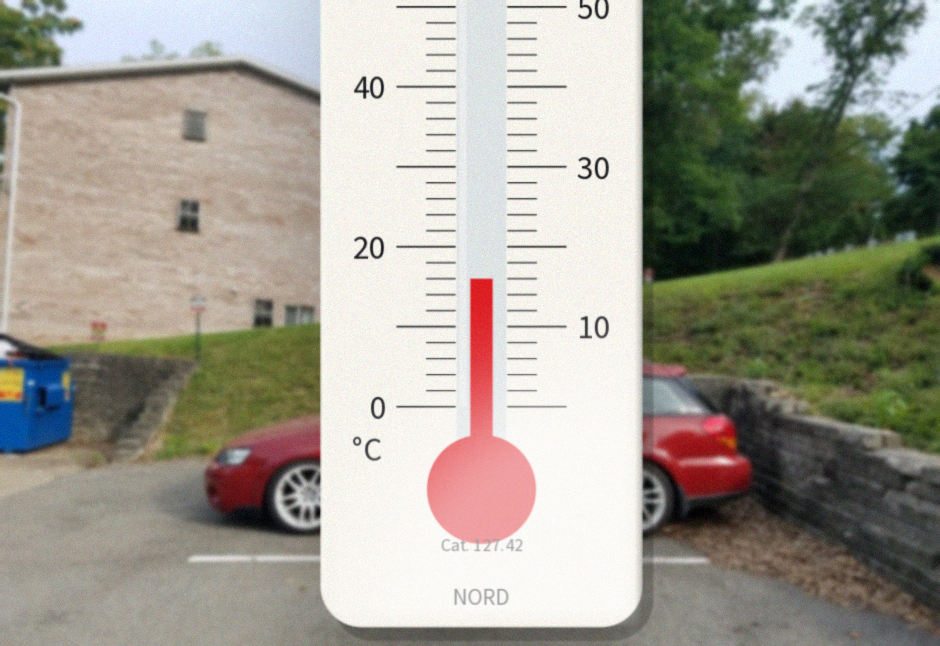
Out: value=16 unit=°C
